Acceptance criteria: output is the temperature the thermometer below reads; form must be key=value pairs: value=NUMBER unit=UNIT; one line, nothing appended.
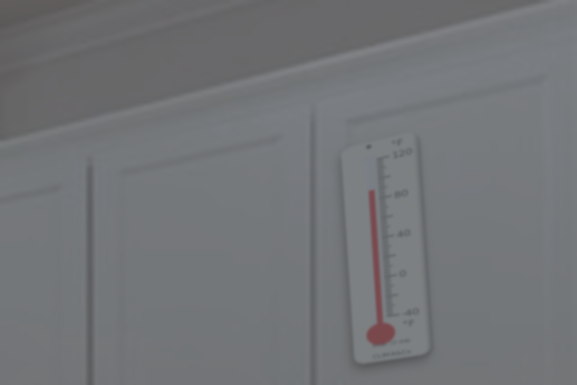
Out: value=90 unit=°F
